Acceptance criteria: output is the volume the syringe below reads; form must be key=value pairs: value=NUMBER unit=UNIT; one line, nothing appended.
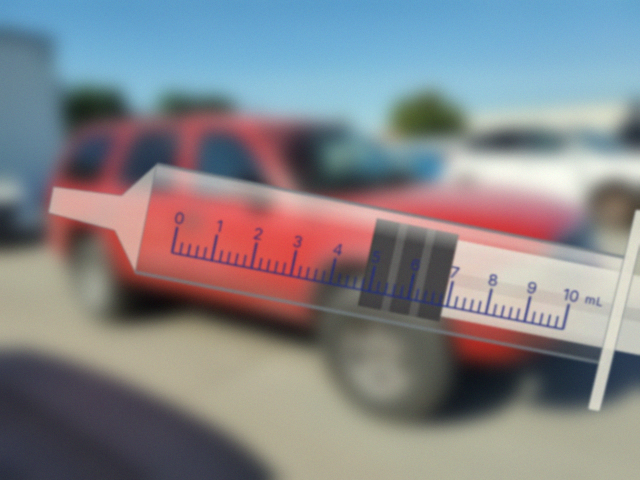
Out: value=4.8 unit=mL
